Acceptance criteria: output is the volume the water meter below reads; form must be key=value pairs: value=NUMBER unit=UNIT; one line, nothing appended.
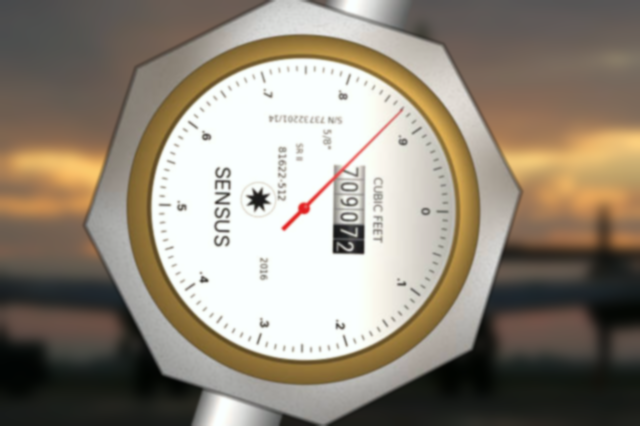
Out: value=709071.87 unit=ft³
